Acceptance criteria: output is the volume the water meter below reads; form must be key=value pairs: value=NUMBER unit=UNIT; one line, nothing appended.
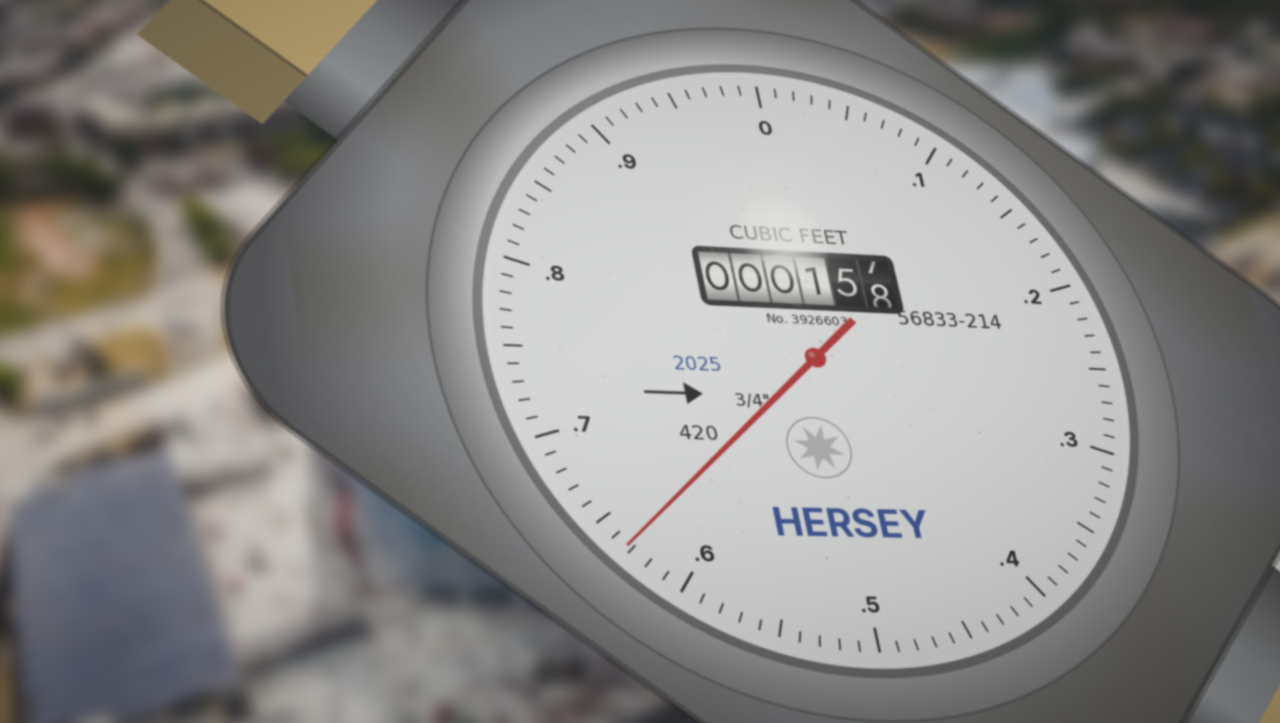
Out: value=157.63 unit=ft³
